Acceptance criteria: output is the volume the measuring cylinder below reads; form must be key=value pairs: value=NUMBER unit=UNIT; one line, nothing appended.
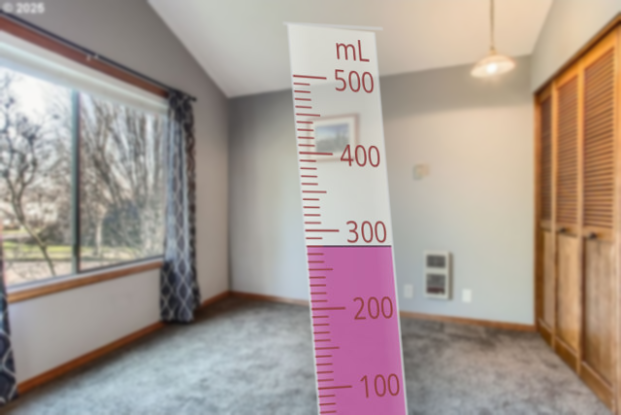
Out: value=280 unit=mL
